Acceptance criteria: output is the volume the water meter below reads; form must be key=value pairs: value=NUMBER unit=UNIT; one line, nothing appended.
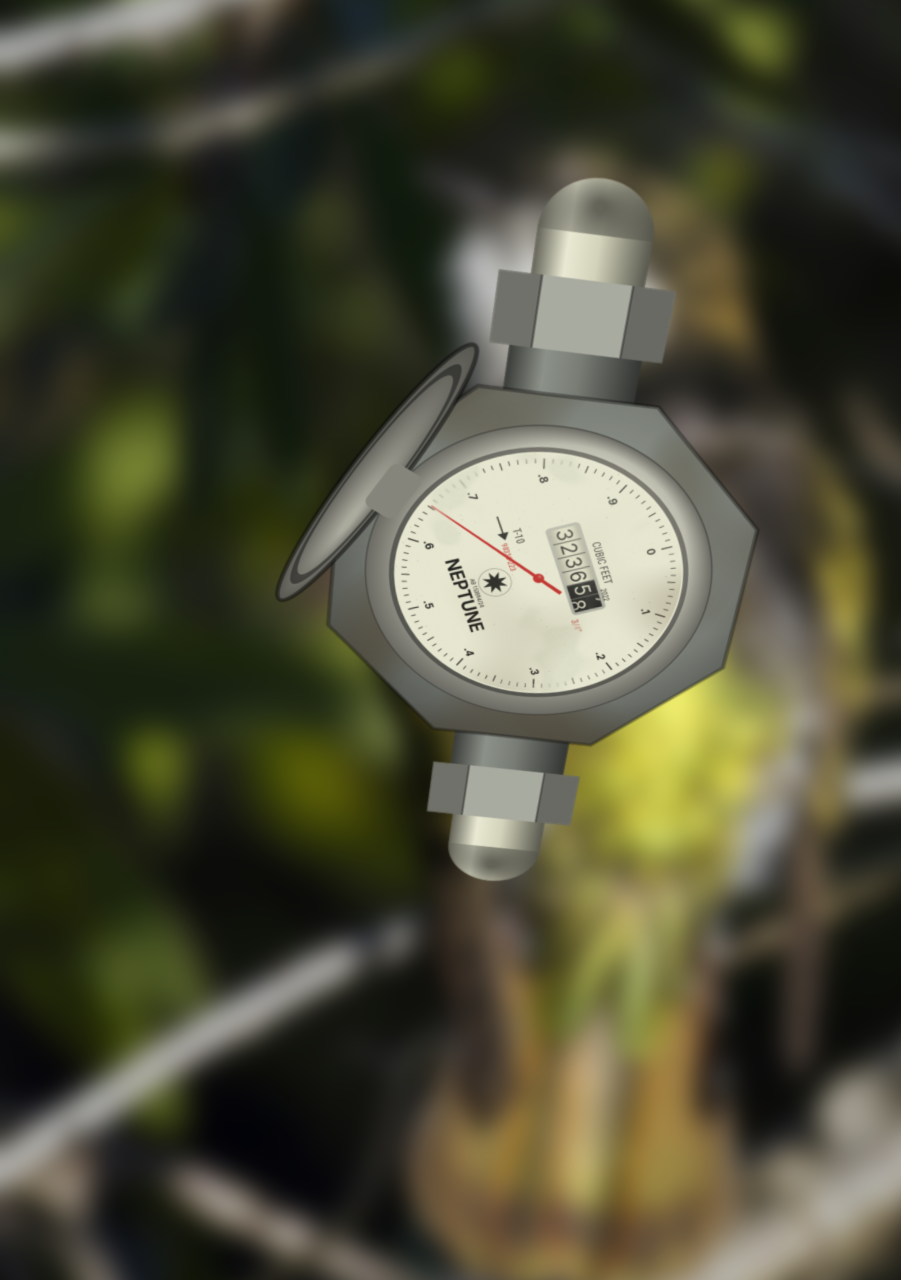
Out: value=323657.65 unit=ft³
